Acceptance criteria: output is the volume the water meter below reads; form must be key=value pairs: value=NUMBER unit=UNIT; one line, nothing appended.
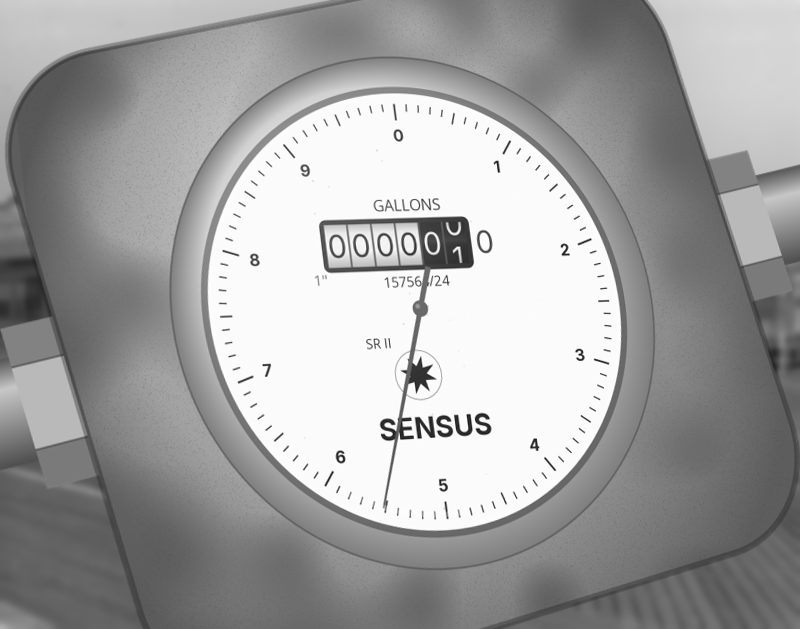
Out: value=5.5 unit=gal
